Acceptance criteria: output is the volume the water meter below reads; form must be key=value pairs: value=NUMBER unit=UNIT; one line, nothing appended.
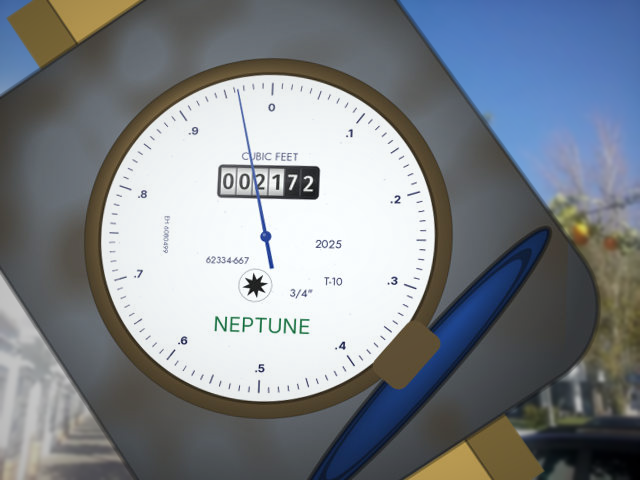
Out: value=2171.96 unit=ft³
